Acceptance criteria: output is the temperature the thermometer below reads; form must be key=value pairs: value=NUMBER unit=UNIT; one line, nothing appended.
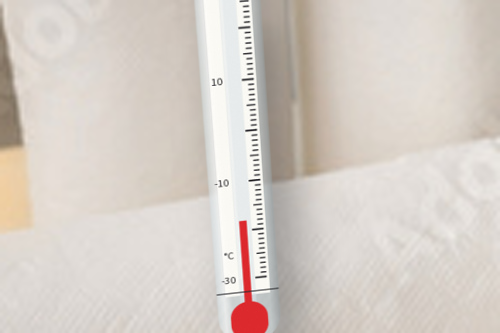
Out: value=-18 unit=°C
